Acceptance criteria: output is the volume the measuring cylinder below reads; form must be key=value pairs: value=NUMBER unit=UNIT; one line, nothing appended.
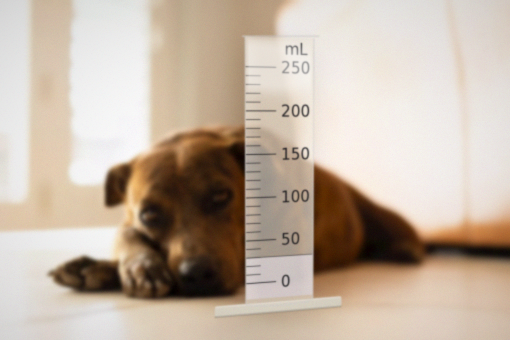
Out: value=30 unit=mL
